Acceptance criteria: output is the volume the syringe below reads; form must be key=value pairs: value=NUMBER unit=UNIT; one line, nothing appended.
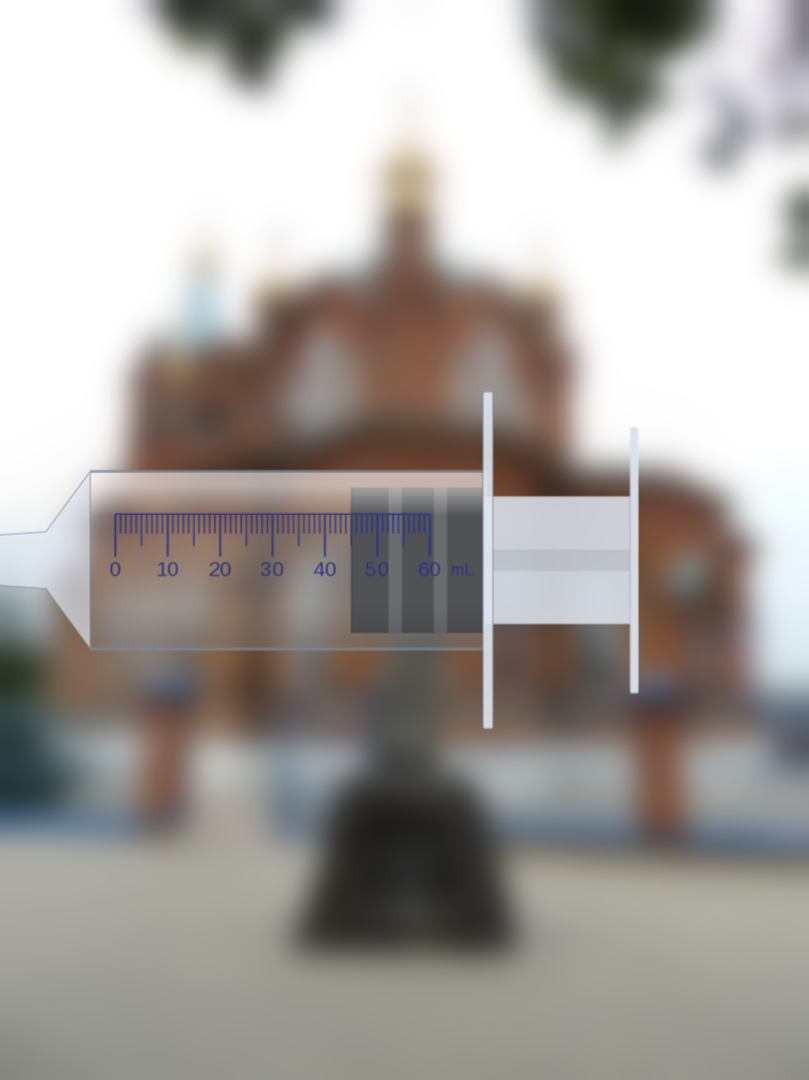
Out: value=45 unit=mL
